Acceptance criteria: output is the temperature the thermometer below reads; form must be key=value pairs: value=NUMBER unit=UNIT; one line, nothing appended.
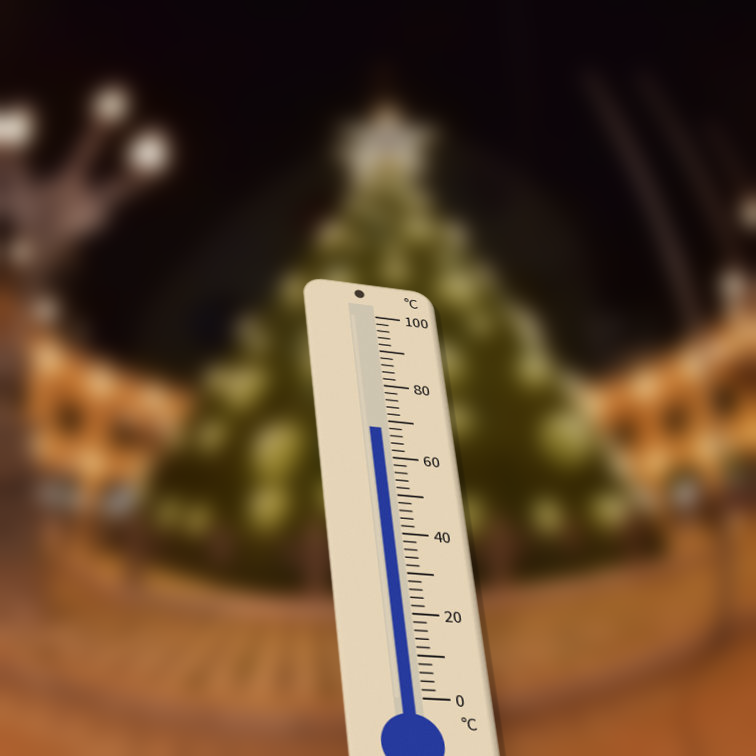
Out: value=68 unit=°C
